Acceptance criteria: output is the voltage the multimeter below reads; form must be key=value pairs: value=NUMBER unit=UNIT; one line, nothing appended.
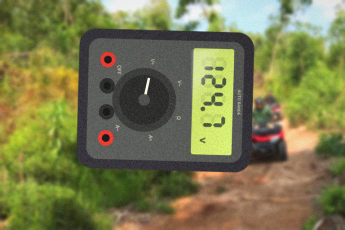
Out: value=124.7 unit=V
